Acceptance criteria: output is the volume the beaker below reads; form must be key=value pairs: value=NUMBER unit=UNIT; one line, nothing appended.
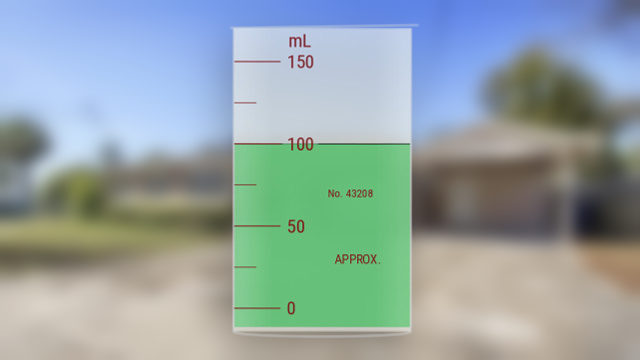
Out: value=100 unit=mL
